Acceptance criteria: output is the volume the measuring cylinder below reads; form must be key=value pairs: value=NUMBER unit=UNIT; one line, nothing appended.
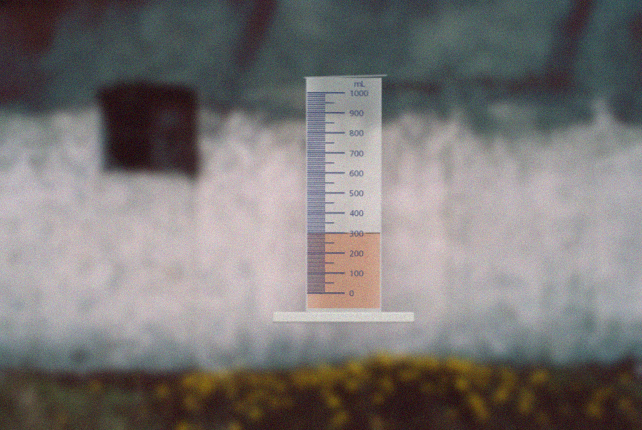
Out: value=300 unit=mL
